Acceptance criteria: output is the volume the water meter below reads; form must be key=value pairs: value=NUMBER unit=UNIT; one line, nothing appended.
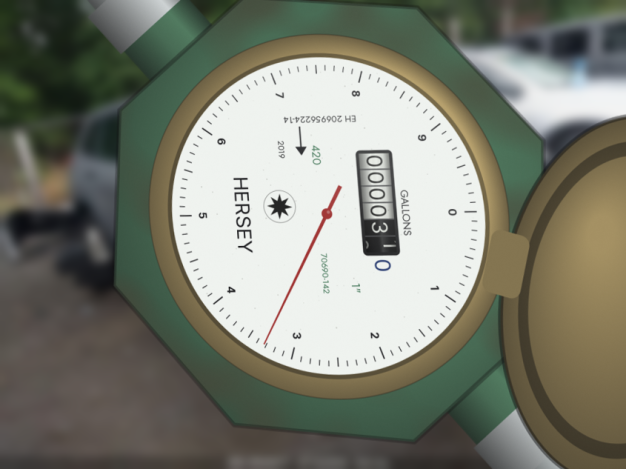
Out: value=313.3 unit=gal
